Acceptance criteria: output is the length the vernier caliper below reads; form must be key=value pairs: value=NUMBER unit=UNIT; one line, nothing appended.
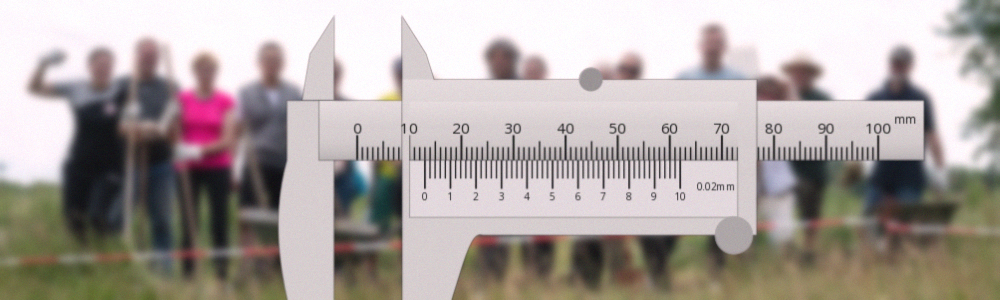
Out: value=13.0 unit=mm
